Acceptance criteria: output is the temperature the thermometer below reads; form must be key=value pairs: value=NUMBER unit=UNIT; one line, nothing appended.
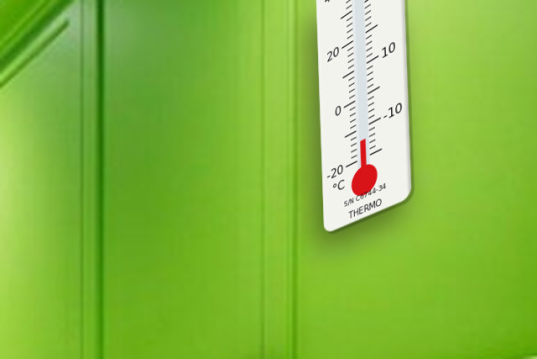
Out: value=-14 unit=°C
